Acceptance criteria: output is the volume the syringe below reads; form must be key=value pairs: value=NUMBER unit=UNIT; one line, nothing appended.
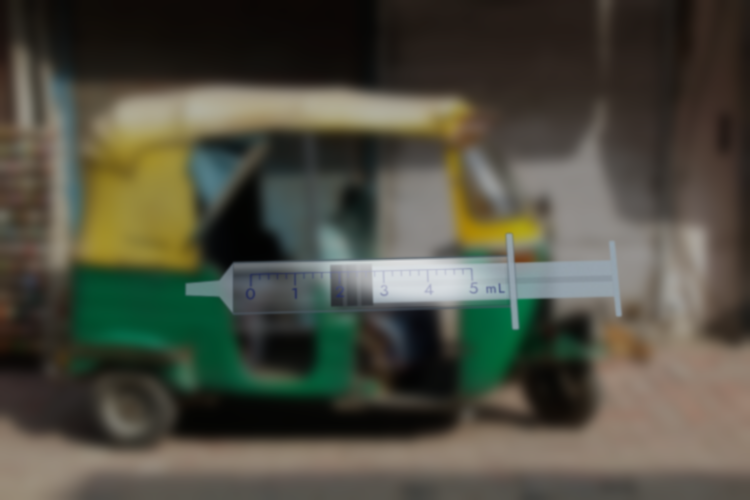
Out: value=1.8 unit=mL
